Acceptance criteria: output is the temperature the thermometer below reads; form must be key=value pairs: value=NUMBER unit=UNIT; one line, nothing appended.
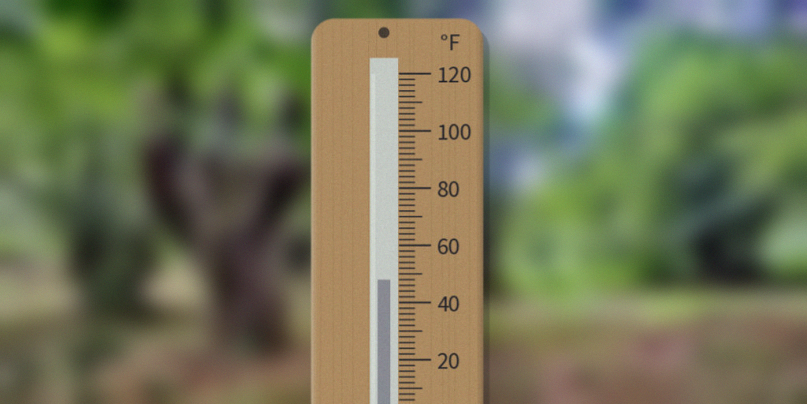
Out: value=48 unit=°F
